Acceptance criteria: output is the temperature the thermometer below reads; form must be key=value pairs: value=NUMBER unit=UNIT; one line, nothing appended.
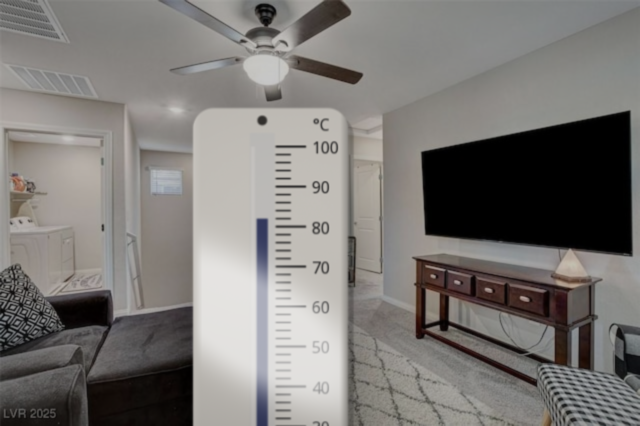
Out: value=82 unit=°C
